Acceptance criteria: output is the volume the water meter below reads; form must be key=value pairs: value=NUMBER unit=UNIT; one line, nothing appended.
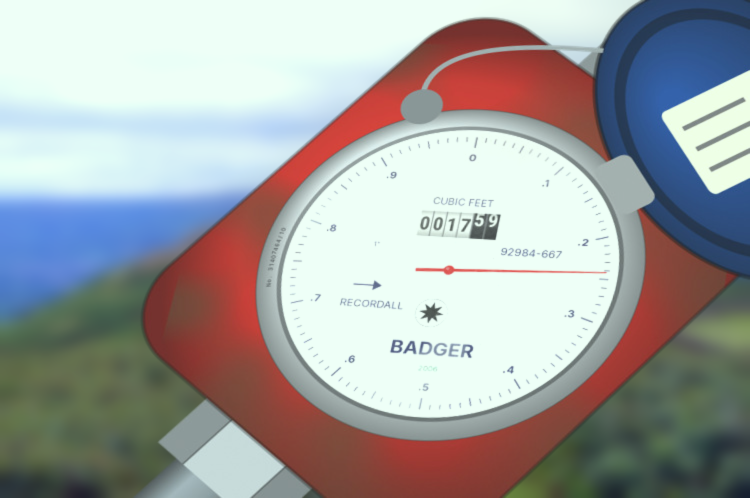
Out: value=1759.24 unit=ft³
